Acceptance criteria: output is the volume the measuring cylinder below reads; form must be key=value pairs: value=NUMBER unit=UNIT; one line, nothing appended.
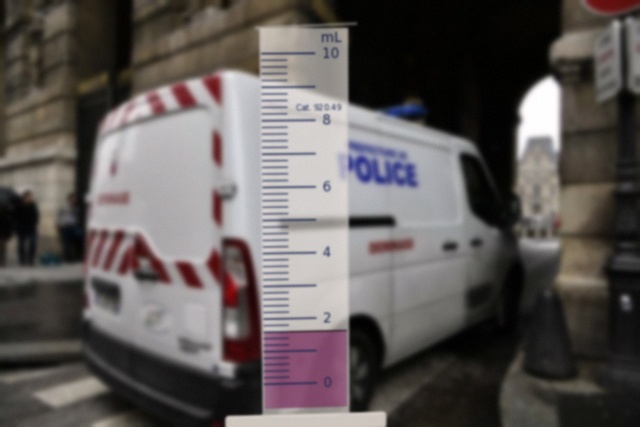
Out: value=1.6 unit=mL
